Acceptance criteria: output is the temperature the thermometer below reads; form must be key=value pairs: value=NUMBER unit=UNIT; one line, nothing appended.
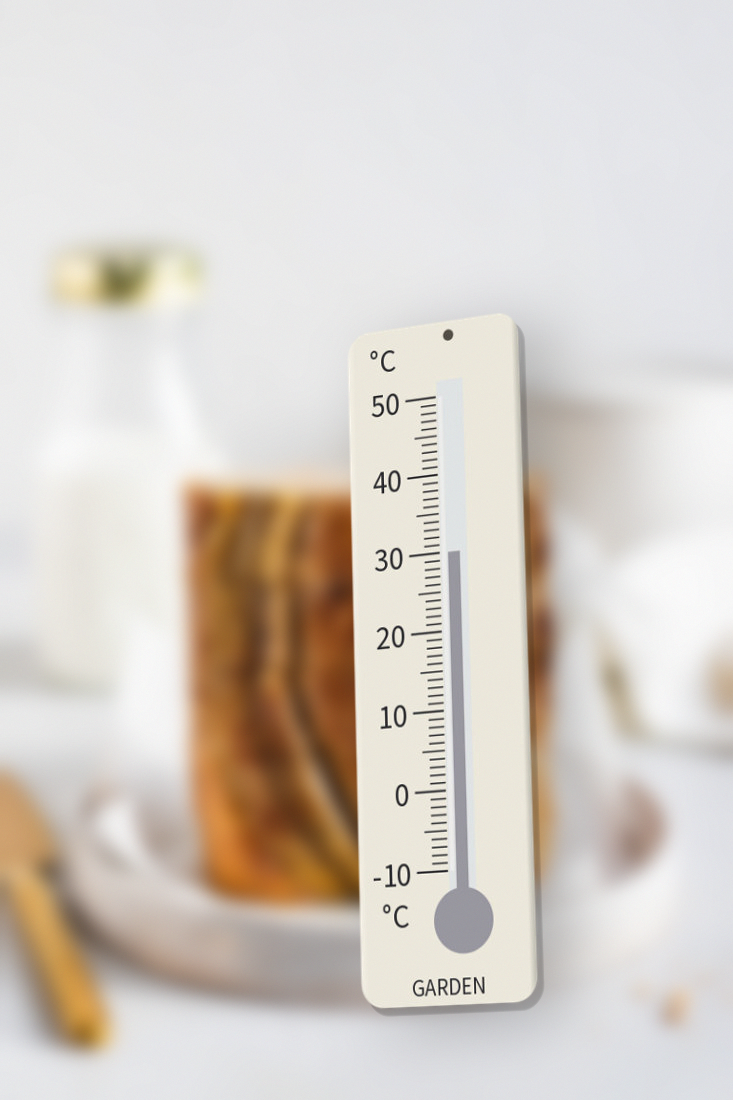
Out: value=30 unit=°C
